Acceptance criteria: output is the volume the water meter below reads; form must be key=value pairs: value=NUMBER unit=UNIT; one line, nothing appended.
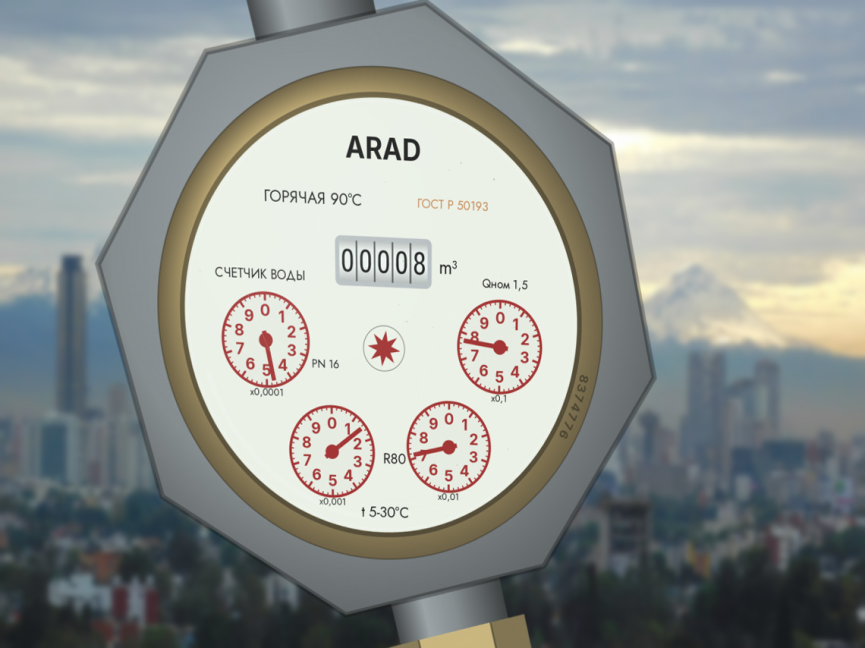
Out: value=8.7714 unit=m³
